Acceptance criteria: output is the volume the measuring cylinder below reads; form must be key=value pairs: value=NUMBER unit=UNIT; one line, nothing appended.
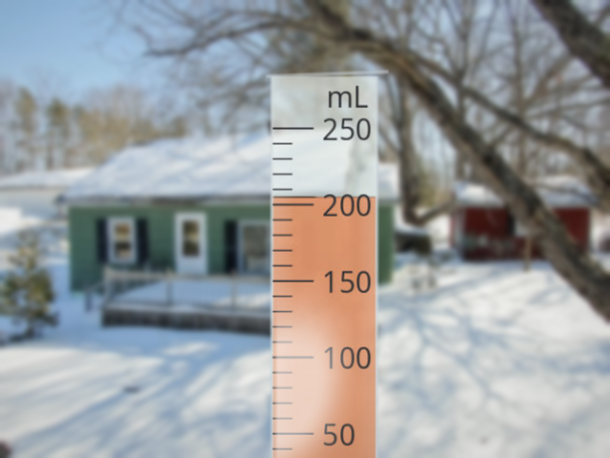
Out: value=205 unit=mL
